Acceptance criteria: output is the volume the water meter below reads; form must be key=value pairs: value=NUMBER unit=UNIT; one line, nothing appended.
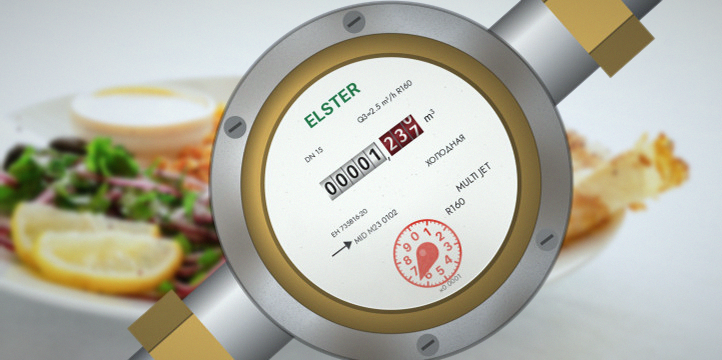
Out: value=1.2366 unit=m³
